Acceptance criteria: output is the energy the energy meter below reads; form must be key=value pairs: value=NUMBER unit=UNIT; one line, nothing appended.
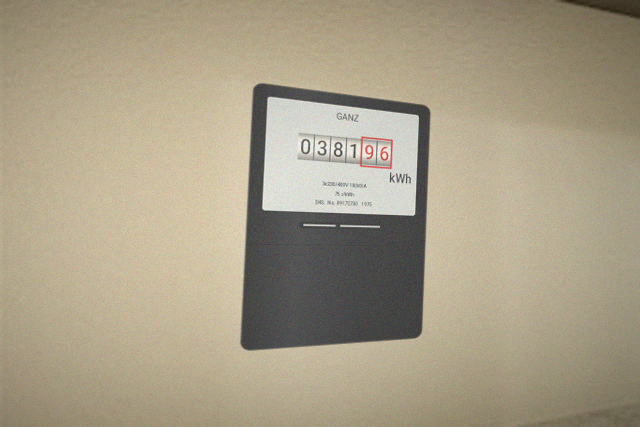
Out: value=381.96 unit=kWh
